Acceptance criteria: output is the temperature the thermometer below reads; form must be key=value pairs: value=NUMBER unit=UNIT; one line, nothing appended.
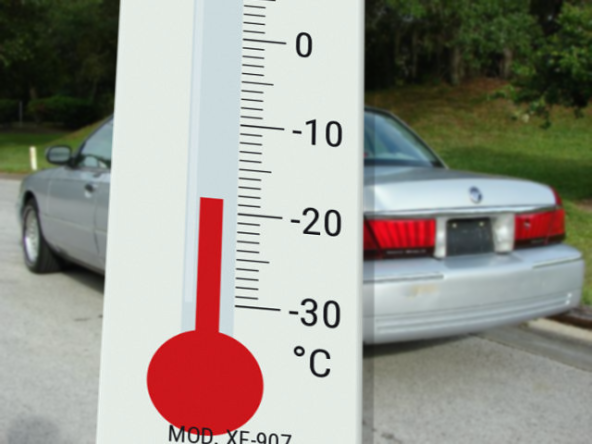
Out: value=-18.5 unit=°C
